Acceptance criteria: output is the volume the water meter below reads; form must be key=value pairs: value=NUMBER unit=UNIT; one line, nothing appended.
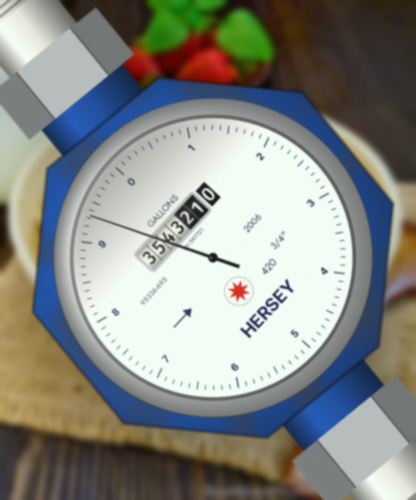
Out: value=3543209.3 unit=gal
